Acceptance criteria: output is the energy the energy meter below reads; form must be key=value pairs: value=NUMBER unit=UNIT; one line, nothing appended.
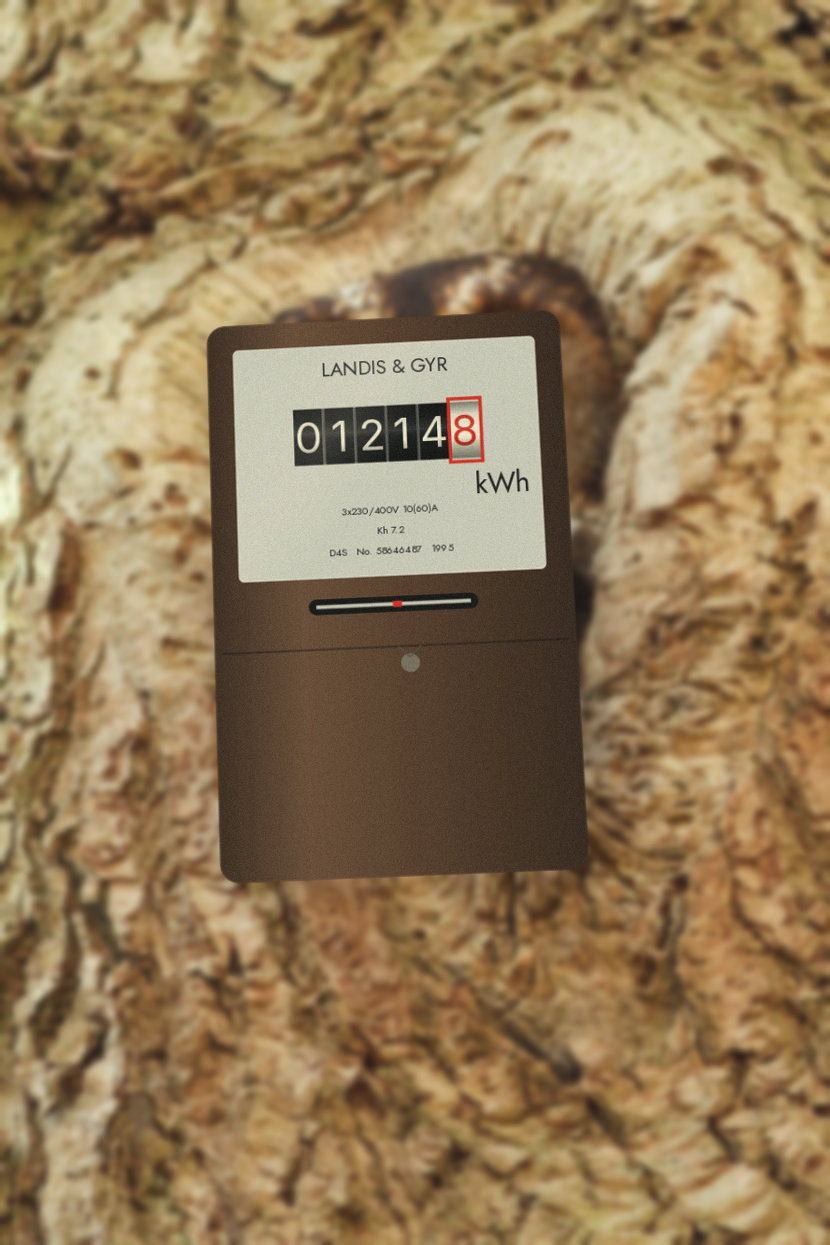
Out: value=1214.8 unit=kWh
